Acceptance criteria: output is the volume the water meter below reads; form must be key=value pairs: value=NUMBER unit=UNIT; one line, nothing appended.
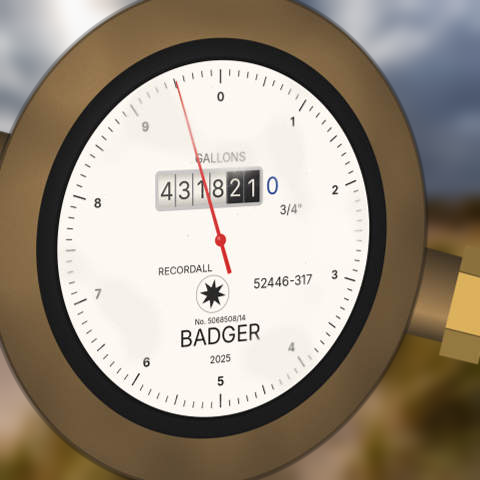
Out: value=4318209.5 unit=gal
